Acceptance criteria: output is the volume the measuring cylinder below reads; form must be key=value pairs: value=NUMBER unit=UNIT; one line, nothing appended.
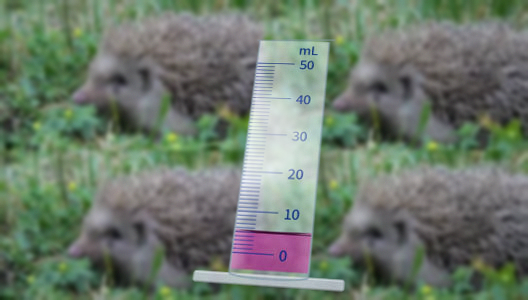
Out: value=5 unit=mL
